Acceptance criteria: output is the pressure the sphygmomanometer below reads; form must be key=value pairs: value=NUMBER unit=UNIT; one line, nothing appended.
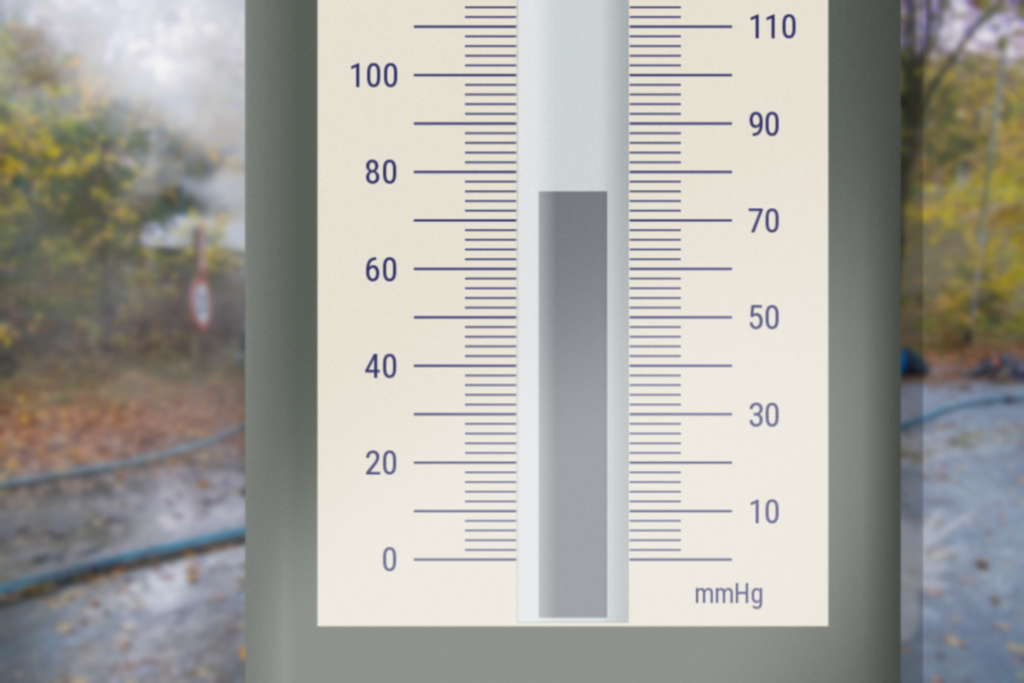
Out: value=76 unit=mmHg
